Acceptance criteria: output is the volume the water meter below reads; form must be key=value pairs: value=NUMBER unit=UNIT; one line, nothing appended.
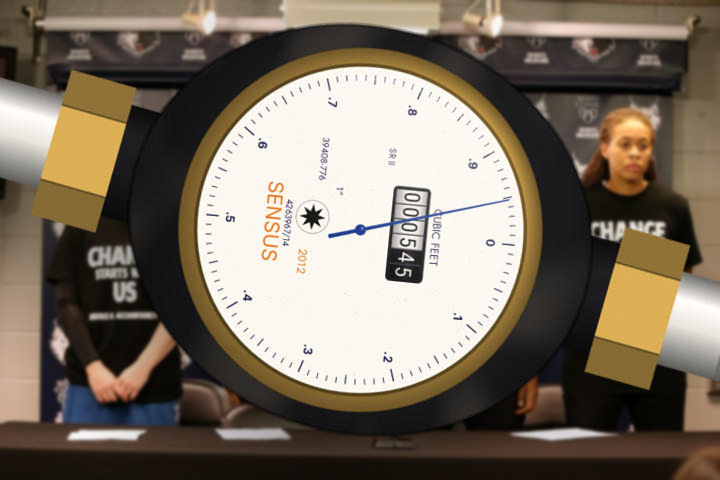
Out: value=544.95 unit=ft³
